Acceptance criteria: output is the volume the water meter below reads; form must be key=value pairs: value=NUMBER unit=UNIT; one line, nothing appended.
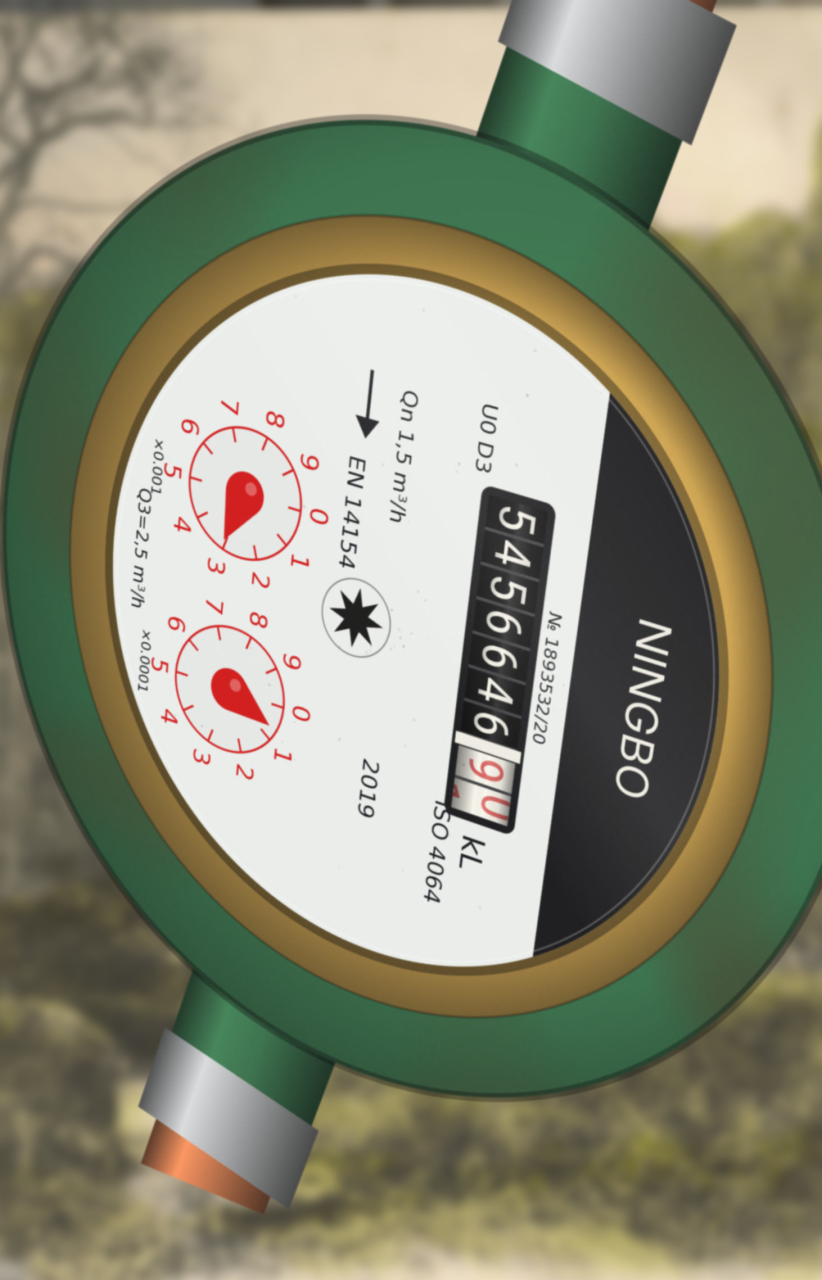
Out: value=5456646.9030 unit=kL
